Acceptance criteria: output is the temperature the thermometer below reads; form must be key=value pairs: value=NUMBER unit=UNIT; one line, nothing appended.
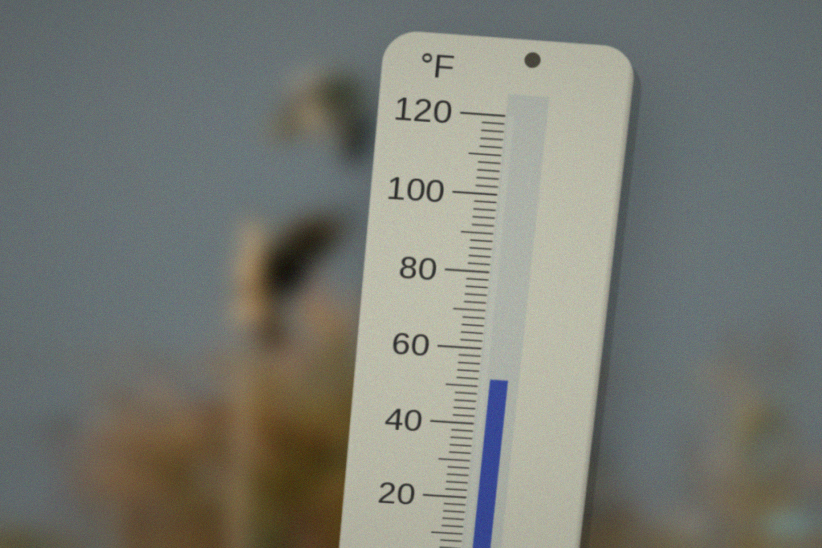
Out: value=52 unit=°F
